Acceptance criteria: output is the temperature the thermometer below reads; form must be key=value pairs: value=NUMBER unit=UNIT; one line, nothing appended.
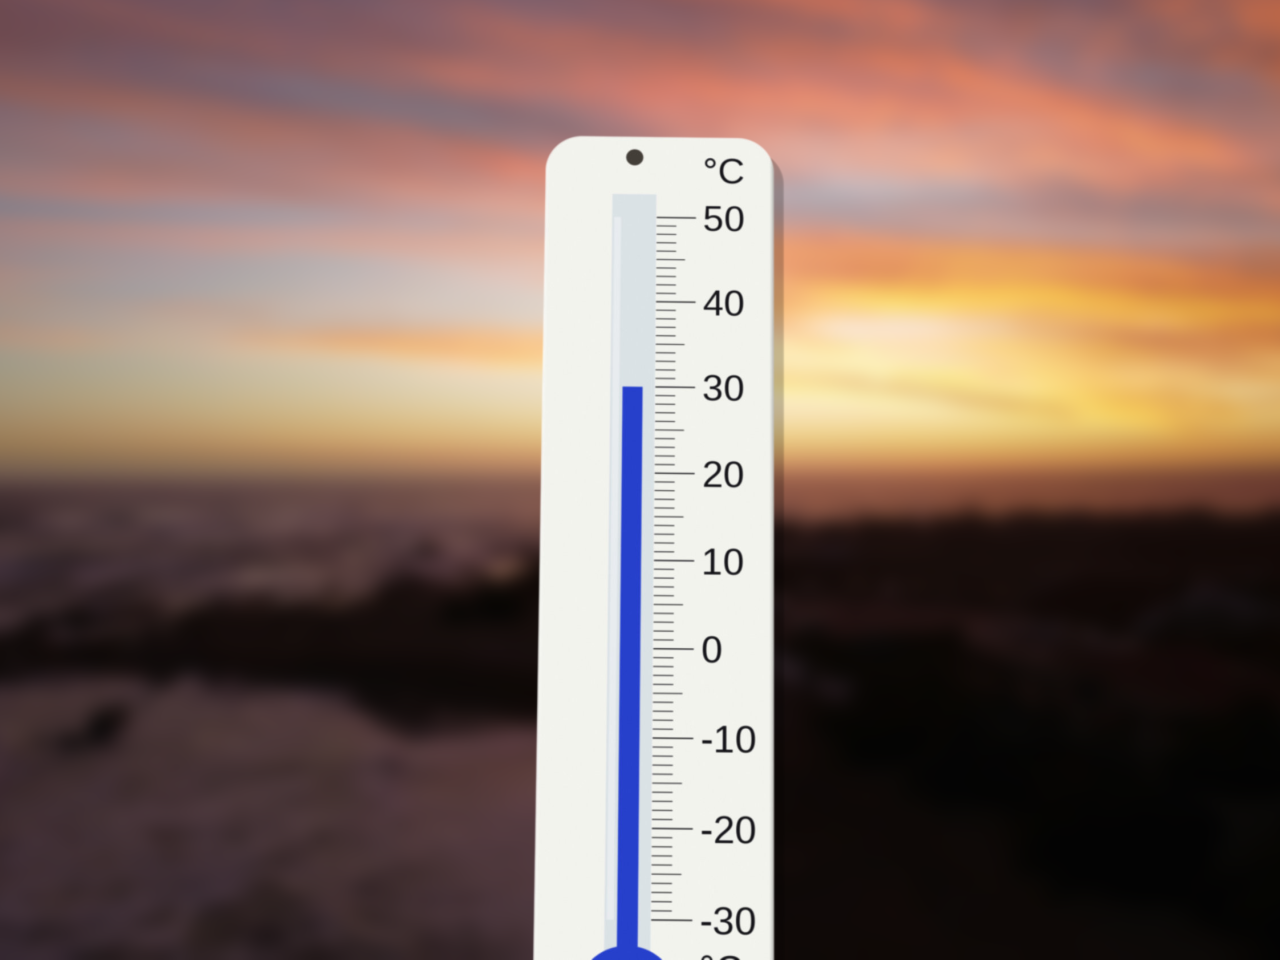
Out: value=30 unit=°C
